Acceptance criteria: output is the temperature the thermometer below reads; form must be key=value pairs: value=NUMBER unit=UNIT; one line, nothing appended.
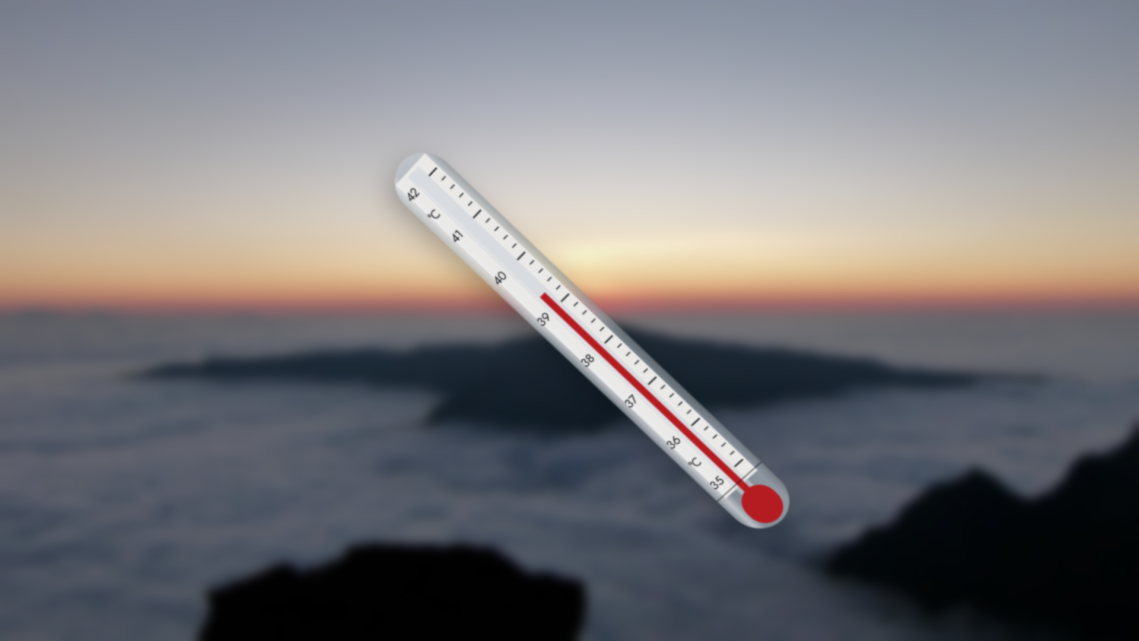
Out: value=39.3 unit=°C
